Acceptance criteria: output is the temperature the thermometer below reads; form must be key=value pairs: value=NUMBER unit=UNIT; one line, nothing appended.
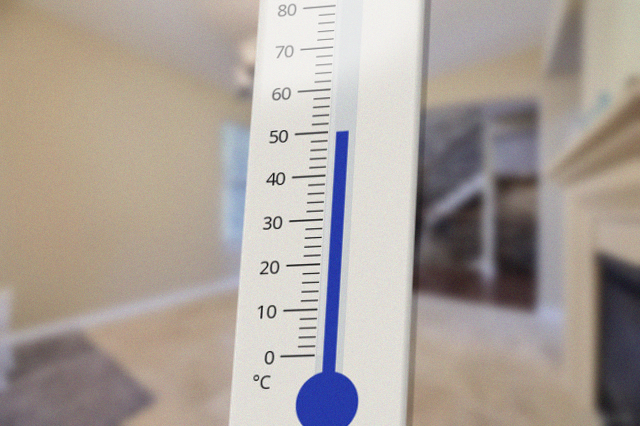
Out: value=50 unit=°C
